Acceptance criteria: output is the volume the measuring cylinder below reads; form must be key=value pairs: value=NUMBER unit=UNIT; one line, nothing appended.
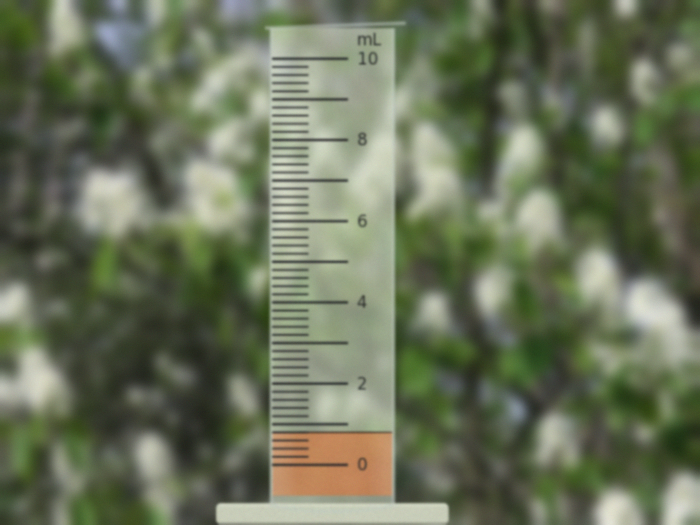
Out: value=0.8 unit=mL
